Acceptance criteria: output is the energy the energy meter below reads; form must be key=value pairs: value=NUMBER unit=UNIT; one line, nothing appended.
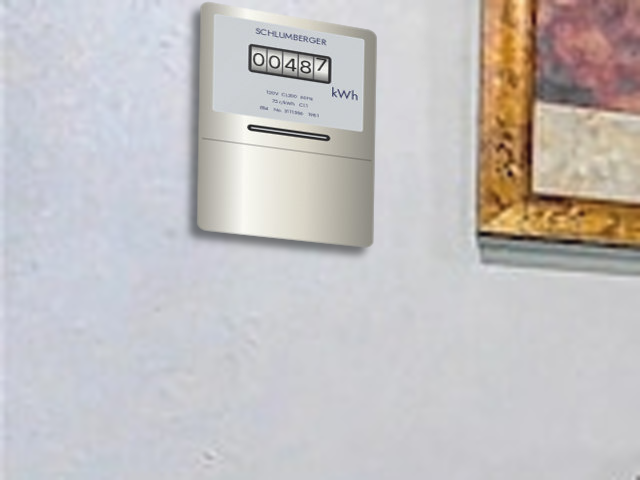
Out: value=487 unit=kWh
